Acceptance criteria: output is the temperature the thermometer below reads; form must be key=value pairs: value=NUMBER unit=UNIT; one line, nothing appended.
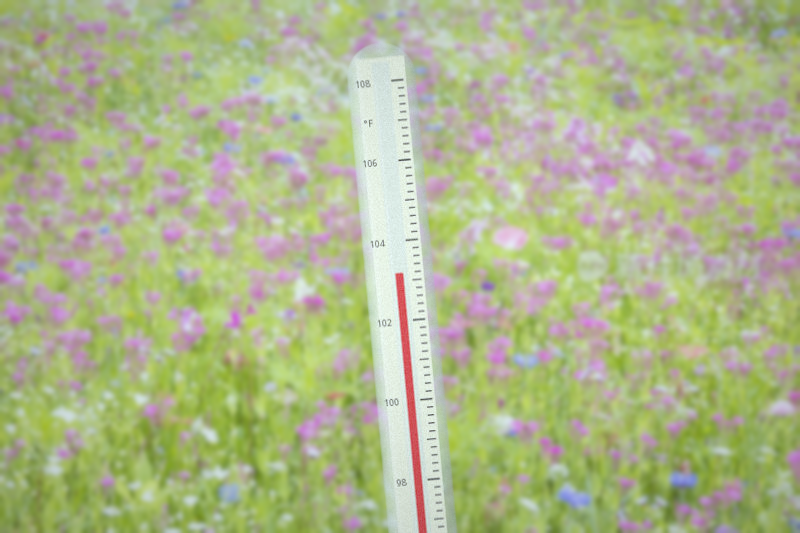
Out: value=103.2 unit=°F
